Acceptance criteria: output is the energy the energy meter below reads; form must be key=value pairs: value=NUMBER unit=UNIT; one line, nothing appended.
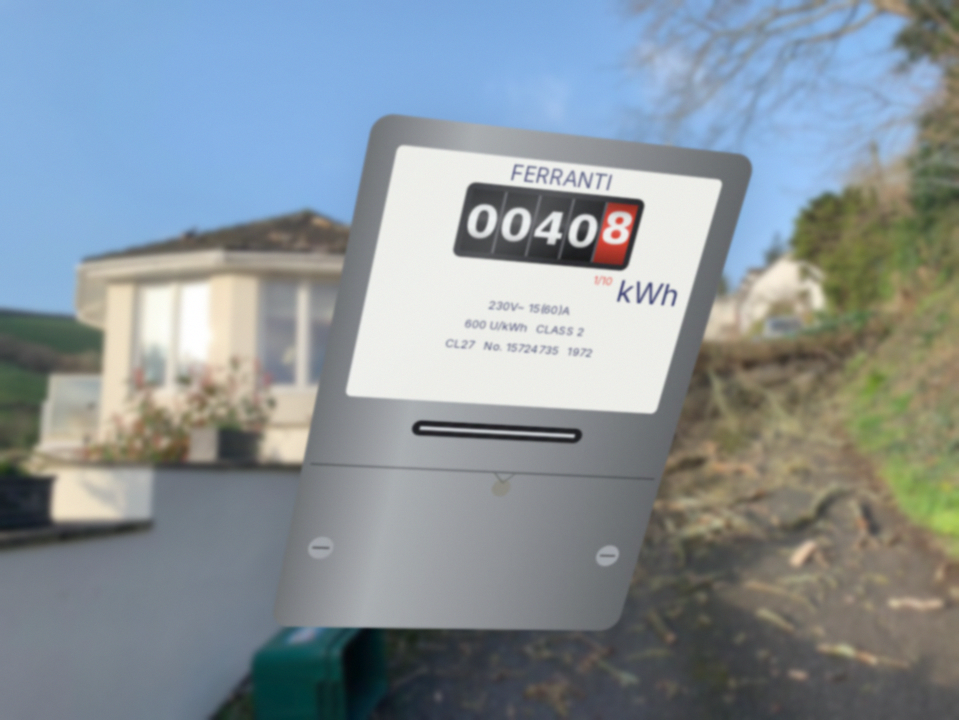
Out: value=40.8 unit=kWh
